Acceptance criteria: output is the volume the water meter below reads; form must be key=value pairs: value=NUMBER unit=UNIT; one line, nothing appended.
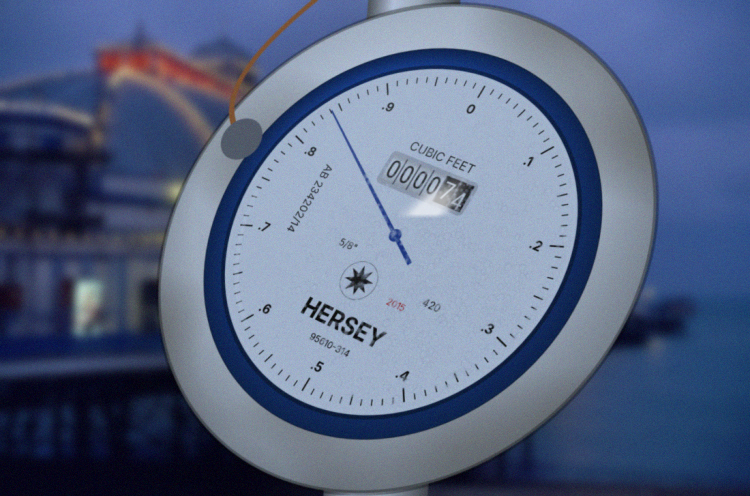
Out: value=73.84 unit=ft³
